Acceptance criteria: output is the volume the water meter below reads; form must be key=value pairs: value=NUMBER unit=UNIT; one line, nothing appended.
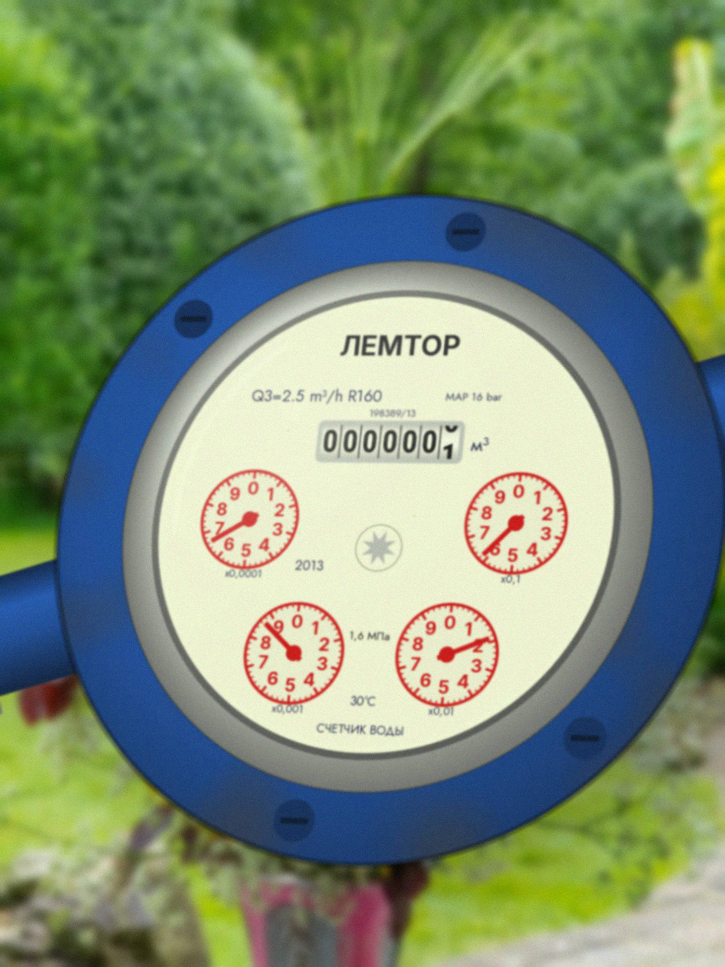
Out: value=0.6186 unit=m³
